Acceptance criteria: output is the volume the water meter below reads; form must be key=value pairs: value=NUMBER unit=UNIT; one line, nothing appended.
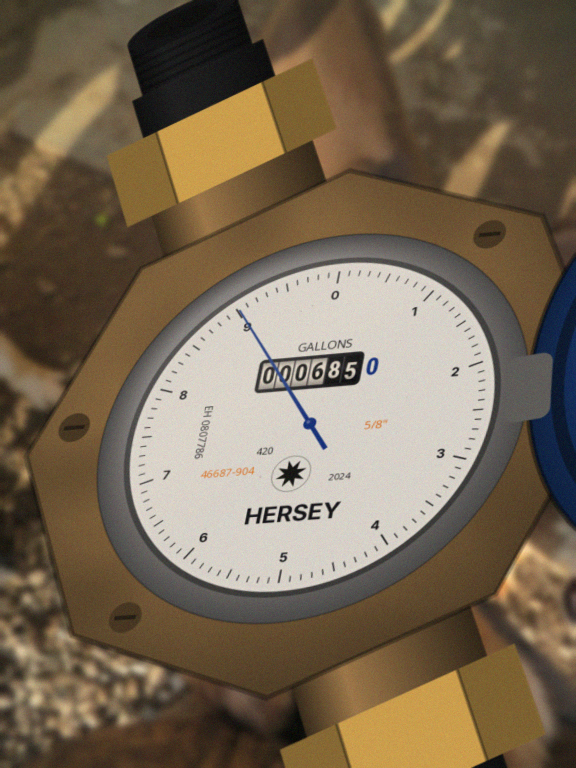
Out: value=6849.0 unit=gal
